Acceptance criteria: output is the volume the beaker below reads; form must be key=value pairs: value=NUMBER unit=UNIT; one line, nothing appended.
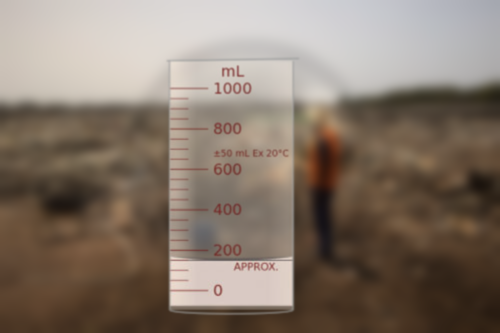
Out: value=150 unit=mL
